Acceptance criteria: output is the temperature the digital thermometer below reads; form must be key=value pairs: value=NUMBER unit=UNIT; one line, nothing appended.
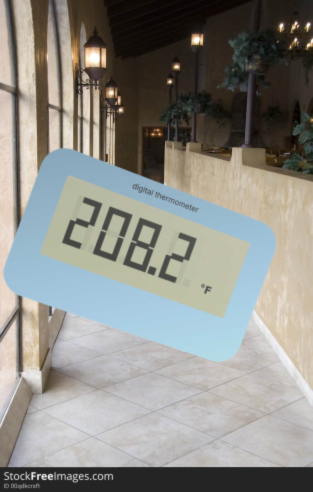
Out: value=208.2 unit=°F
